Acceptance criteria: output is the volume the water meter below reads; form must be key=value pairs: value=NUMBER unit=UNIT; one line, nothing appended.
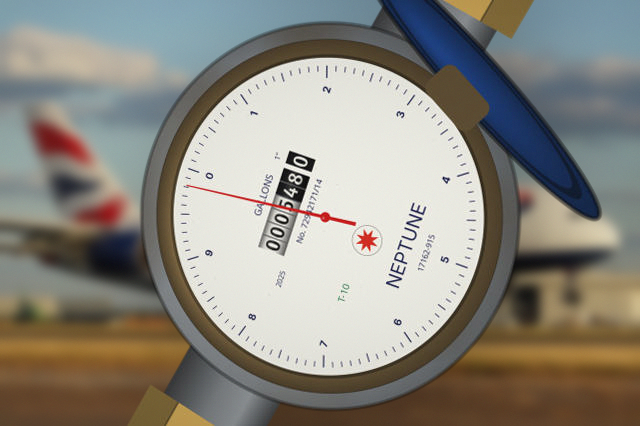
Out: value=5479.8 unit=gal
